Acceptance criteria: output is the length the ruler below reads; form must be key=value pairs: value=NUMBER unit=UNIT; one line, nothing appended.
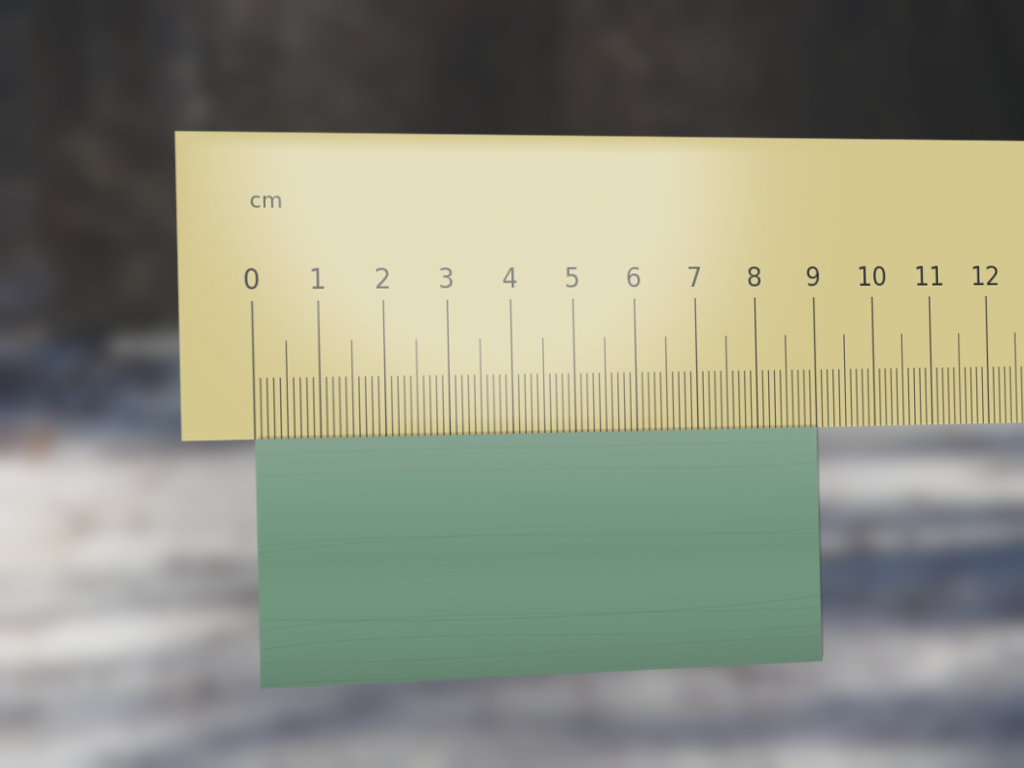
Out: value=9 unit=cm
